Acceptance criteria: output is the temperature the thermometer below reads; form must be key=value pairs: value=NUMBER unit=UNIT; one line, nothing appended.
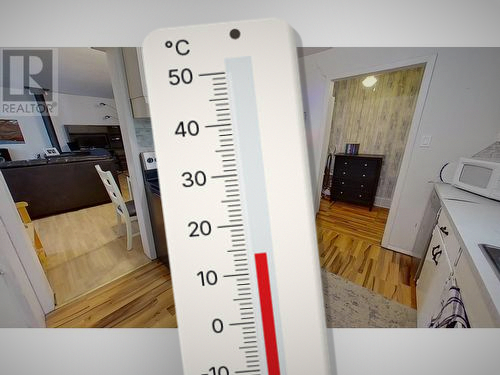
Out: value=14 unit=°C
